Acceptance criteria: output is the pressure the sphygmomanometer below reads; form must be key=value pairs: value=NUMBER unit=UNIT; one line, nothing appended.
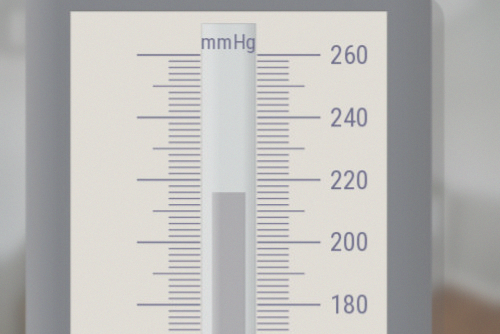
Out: value=216 unit=mmHg
